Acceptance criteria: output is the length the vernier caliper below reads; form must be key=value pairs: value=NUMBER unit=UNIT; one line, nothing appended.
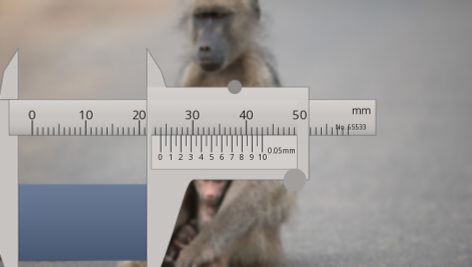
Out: value=24.0 unit=mm
